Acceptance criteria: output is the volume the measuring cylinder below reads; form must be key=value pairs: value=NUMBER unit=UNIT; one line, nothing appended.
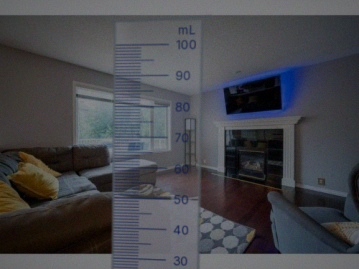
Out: value=50 unit=mL
